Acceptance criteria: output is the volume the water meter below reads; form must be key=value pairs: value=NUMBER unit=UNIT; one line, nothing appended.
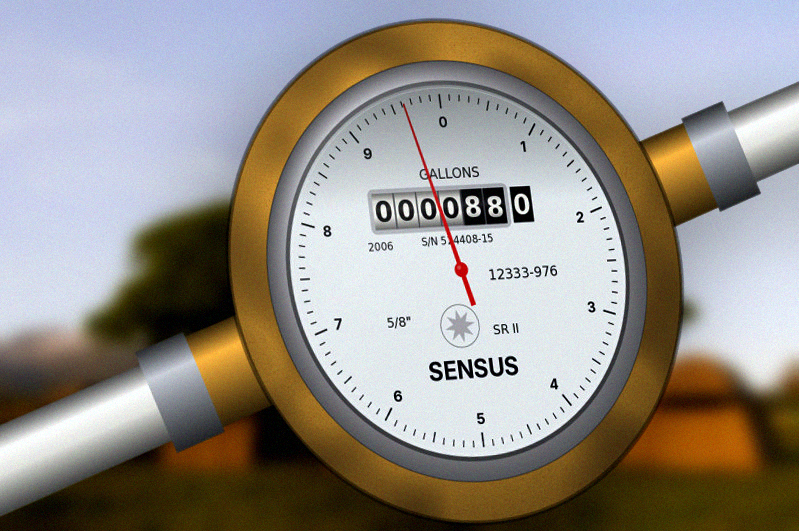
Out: value=879.6 unit=gal
